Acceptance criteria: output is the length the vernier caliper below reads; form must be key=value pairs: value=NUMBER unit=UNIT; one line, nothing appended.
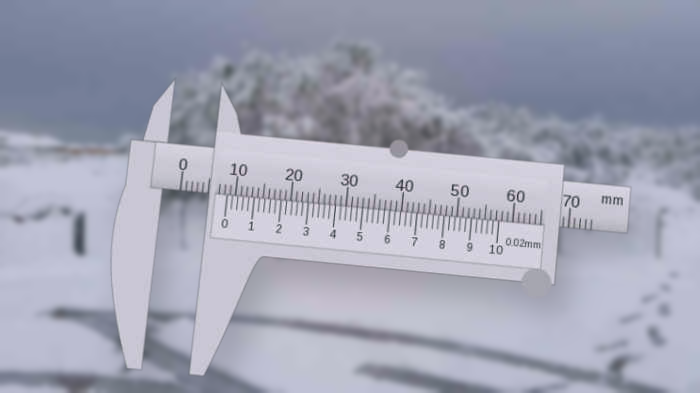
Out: value=8.5 unit=mm
